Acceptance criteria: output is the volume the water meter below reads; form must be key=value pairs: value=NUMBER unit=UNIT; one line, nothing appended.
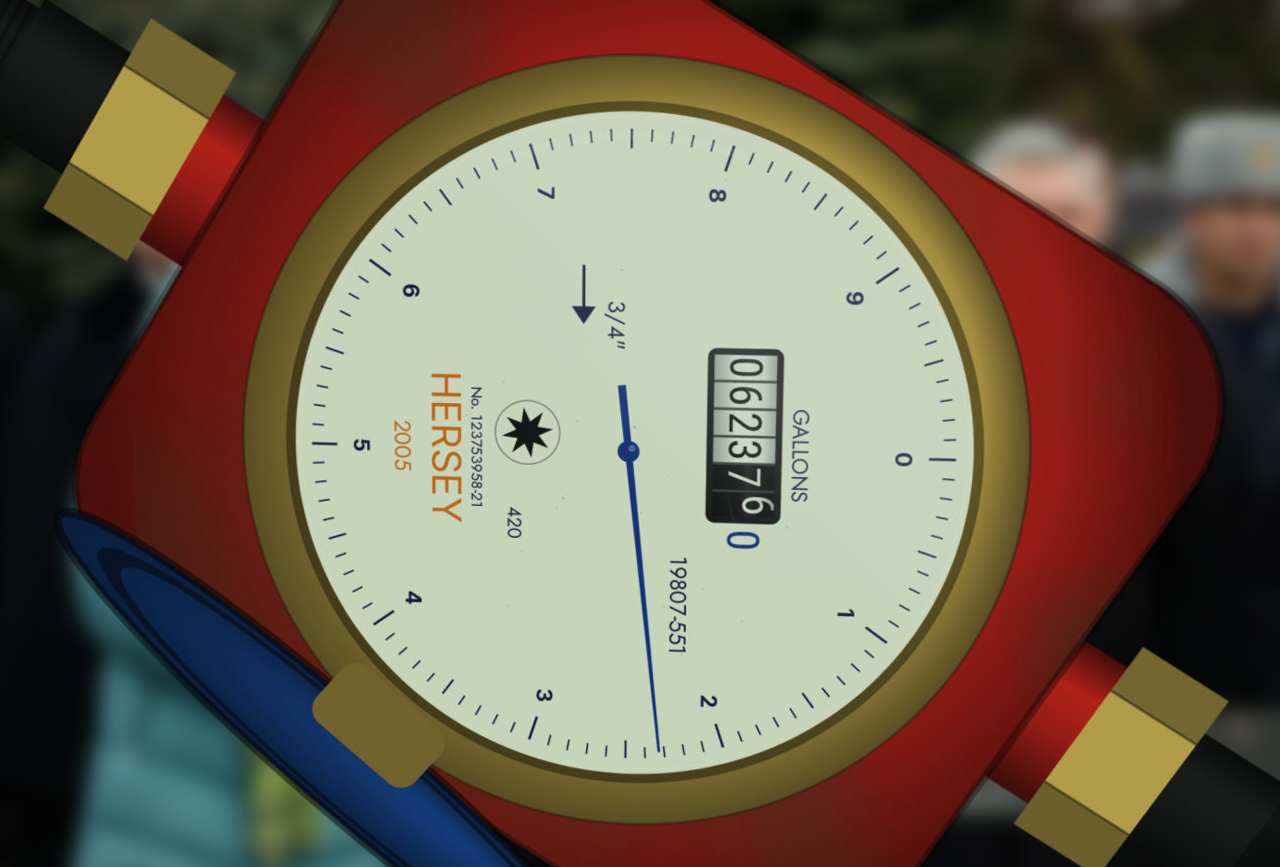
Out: value=623762.3 unit=gal
